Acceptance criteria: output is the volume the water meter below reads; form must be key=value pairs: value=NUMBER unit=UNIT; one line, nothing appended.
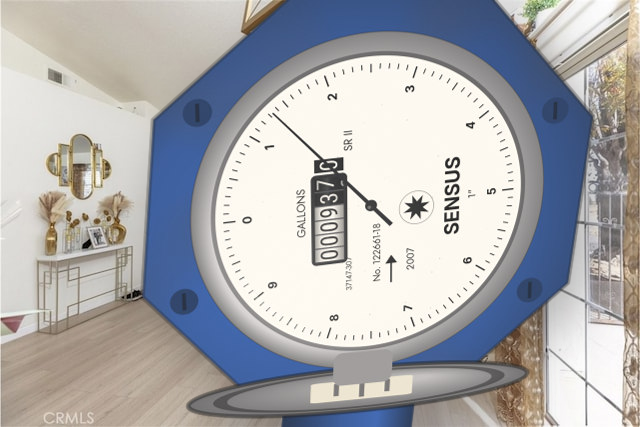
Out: value=9371.3 unit=gal
